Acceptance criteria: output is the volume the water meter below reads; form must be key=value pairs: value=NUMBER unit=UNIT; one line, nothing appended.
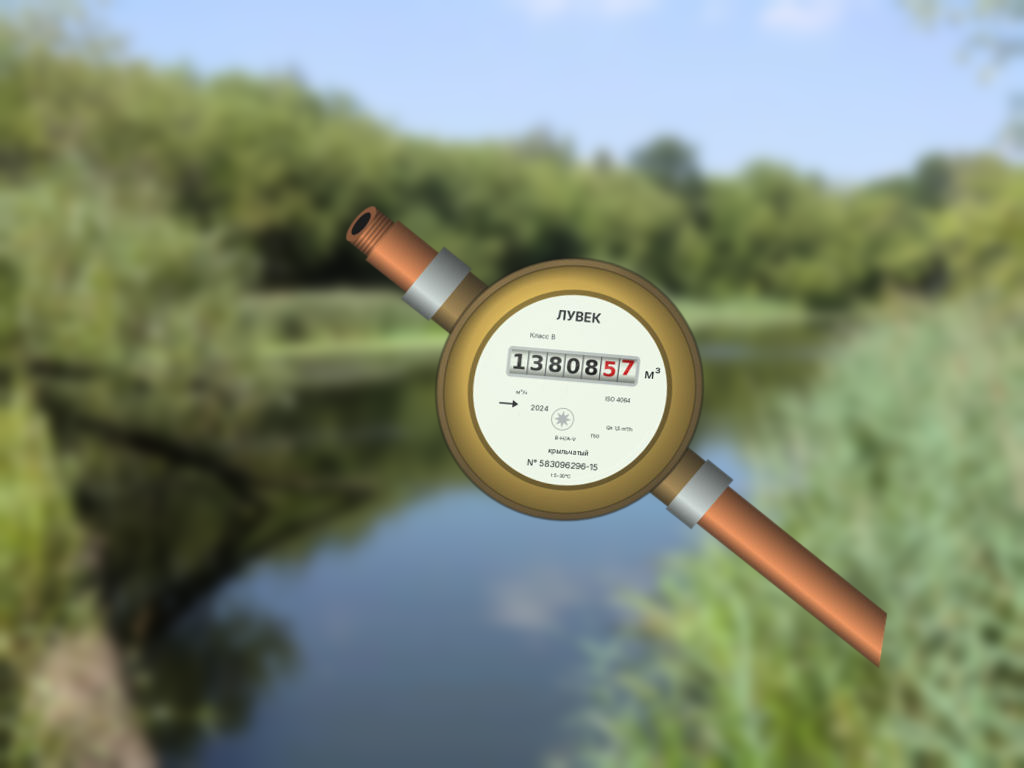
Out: value=13808.57 unit=m³
